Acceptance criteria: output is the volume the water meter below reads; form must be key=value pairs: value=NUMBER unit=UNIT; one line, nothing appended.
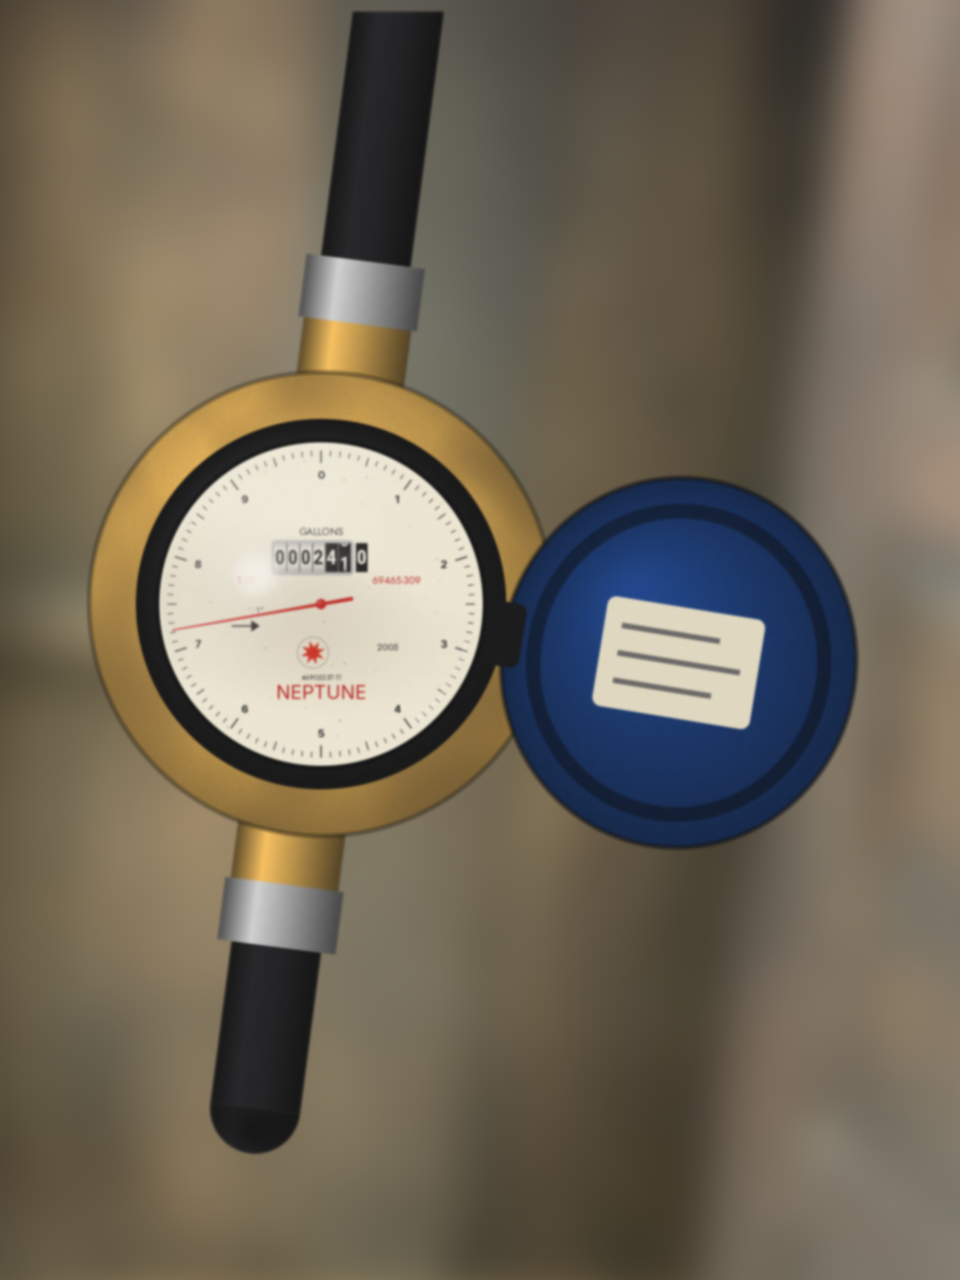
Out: value=2407.2 unit=gal
